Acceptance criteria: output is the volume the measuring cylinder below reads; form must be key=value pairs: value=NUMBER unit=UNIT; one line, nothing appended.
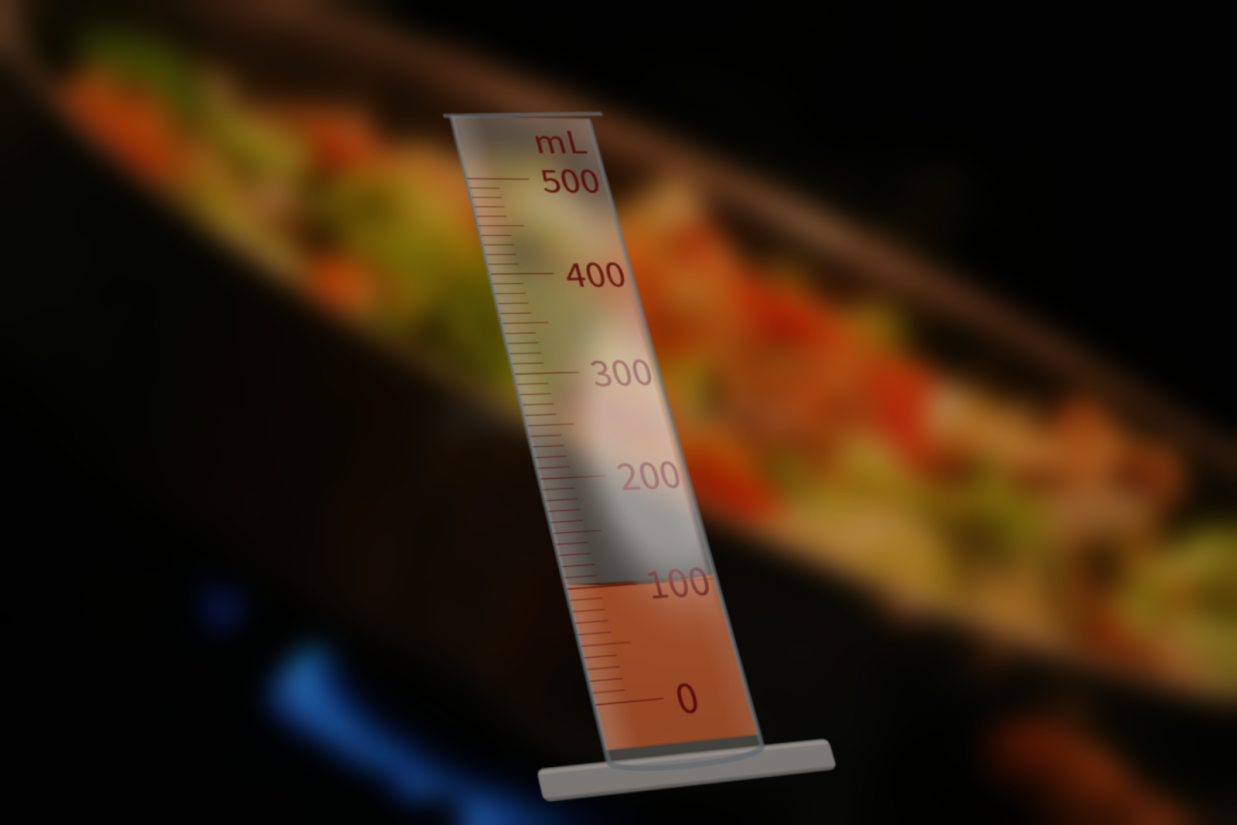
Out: value=100 unit=mL
